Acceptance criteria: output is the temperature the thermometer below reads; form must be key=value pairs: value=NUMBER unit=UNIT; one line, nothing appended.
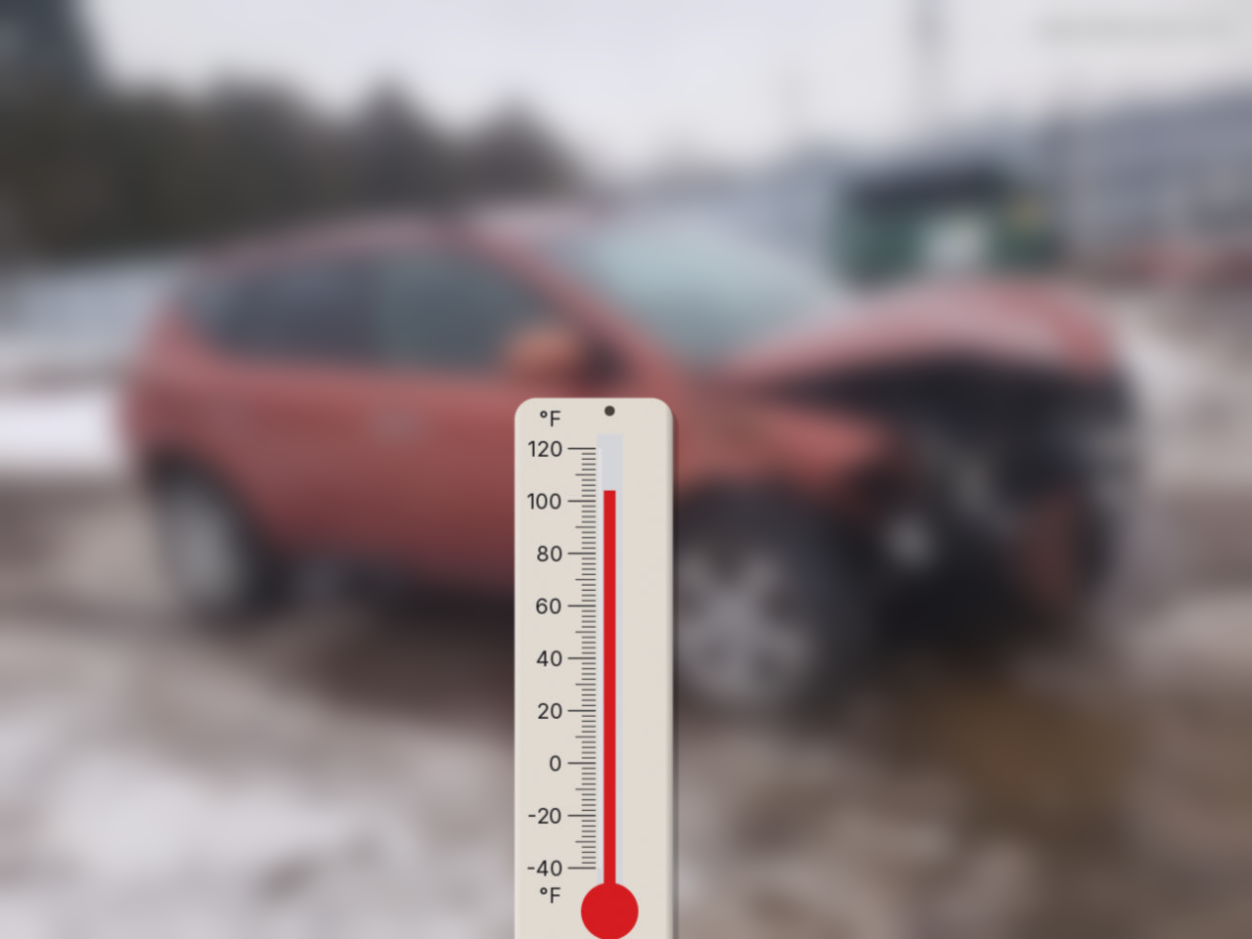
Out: value=104 unit=°F
